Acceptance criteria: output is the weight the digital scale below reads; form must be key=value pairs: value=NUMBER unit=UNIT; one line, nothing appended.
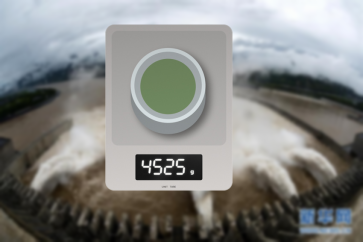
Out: value=4525 unit=g
